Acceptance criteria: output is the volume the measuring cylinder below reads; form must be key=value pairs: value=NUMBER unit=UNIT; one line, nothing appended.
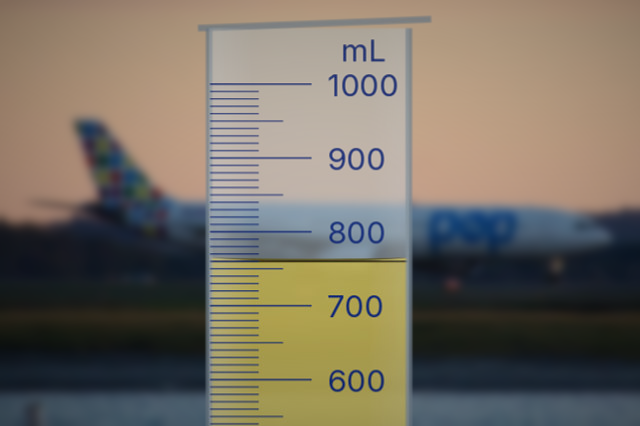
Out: value=760 unit=mL
